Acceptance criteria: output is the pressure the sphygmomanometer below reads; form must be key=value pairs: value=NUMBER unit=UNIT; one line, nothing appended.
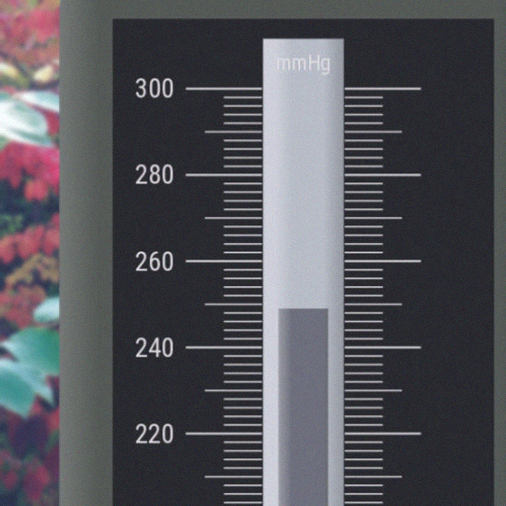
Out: value=249 unit=mmHg
